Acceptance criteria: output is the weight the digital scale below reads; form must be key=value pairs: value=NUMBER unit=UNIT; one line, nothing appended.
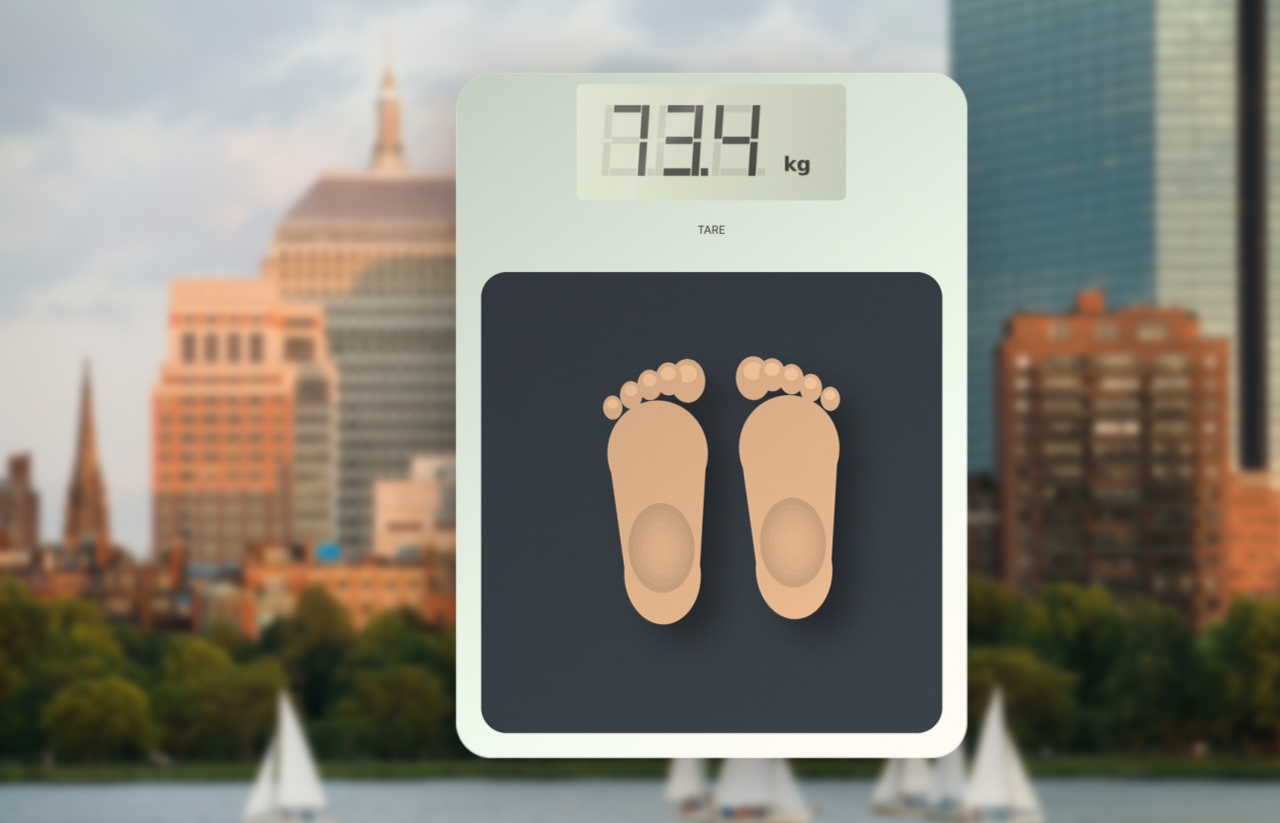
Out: value=73.4 unit=kg
